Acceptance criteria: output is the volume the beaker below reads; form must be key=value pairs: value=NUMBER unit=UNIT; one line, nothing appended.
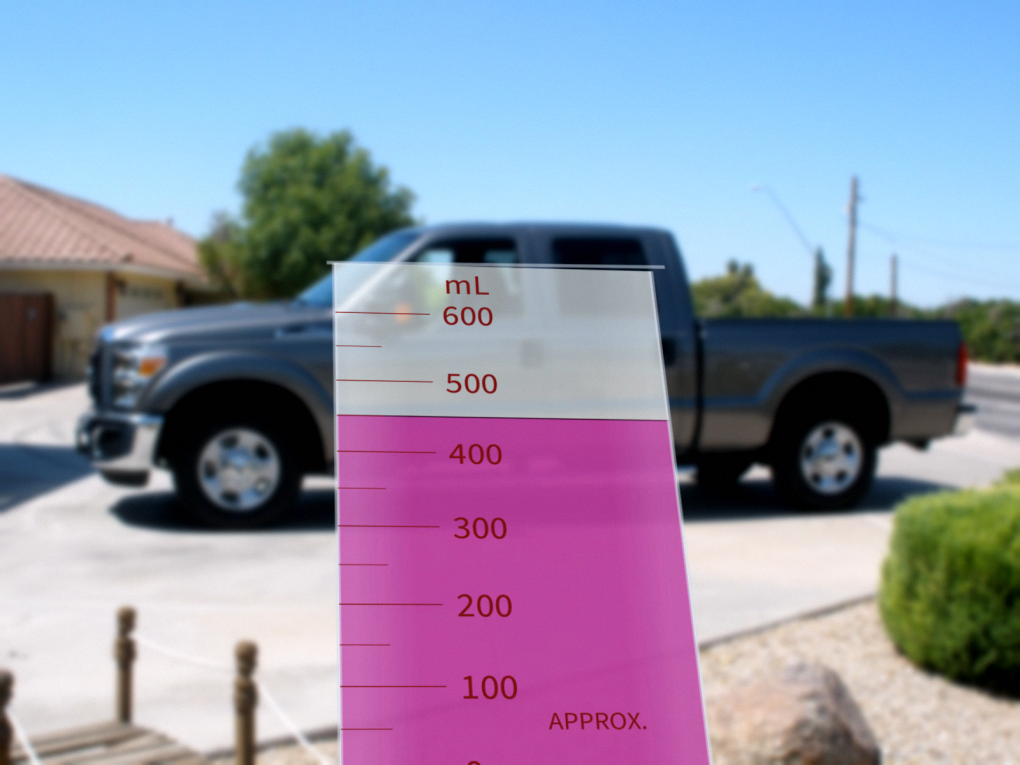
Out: value=450 unit=mL
